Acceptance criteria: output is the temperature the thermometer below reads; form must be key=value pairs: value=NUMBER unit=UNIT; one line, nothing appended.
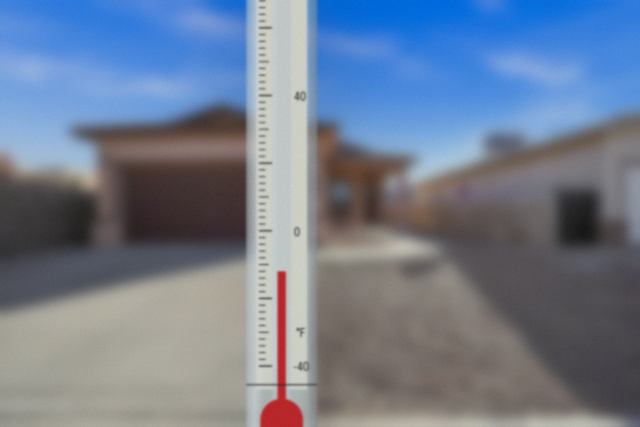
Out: value=-12 unit=°F
